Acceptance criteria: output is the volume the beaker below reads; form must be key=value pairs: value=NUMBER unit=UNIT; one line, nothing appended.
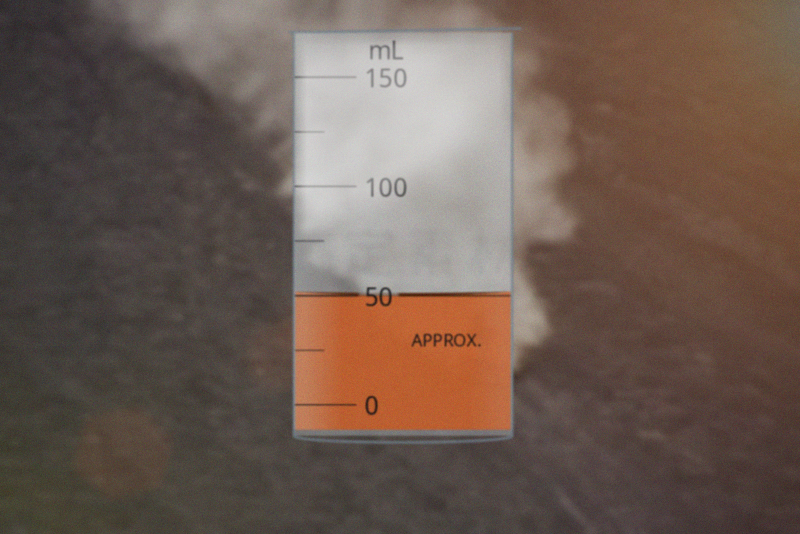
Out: value=50 unit=mL
